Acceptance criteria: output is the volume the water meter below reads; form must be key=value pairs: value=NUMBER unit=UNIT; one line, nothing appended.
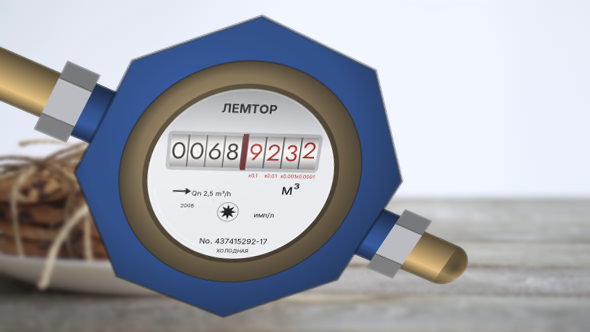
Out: value=68.9232 unit=m³
